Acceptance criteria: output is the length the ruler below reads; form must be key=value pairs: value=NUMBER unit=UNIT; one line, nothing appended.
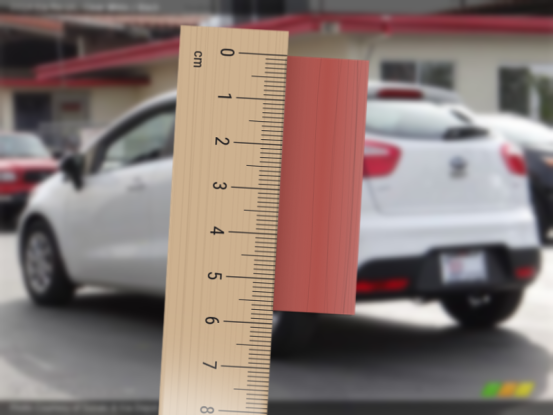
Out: value=5.7 unit=cm
